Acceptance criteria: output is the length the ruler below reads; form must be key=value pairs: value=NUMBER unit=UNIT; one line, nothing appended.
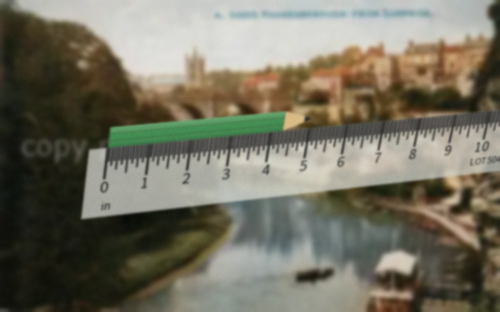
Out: value=5 unit=in
